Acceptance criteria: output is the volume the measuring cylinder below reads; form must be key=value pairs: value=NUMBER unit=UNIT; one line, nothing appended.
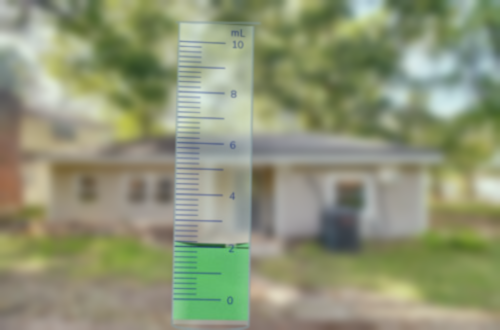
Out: value=2 unit=mL
